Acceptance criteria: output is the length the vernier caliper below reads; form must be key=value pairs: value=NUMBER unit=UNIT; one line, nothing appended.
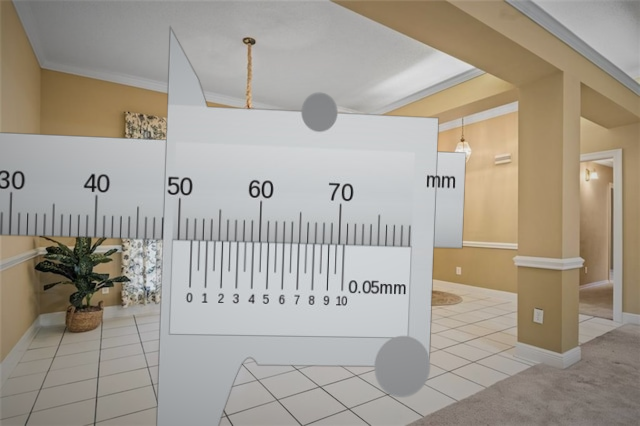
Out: value=51.6 unit=mm
